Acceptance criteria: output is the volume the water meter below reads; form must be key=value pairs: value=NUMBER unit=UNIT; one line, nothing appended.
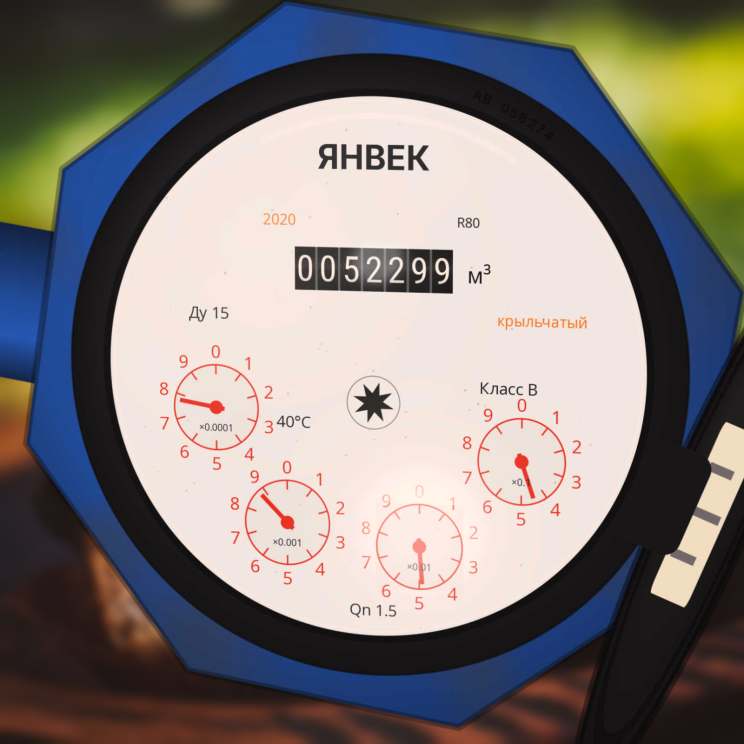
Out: value=52299.4487 unit=m³
